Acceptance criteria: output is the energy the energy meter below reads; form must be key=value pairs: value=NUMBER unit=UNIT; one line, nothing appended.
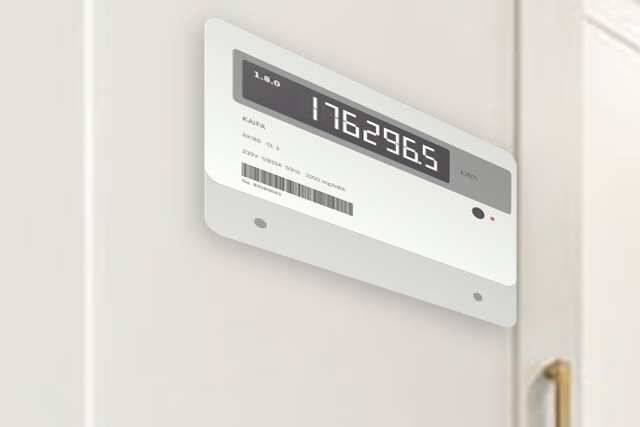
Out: value=176296.5 unit=kWh
